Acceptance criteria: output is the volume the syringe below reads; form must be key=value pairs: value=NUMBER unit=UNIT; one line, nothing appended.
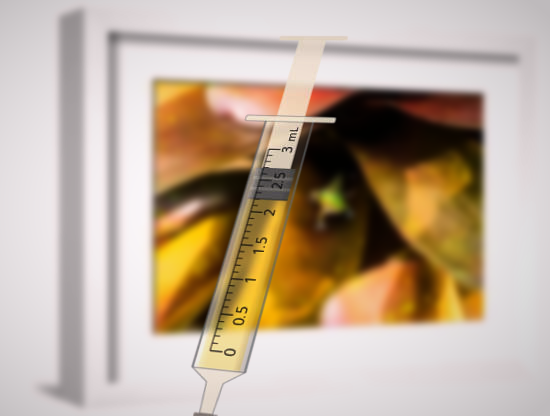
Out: value=2.2 unit=mL
